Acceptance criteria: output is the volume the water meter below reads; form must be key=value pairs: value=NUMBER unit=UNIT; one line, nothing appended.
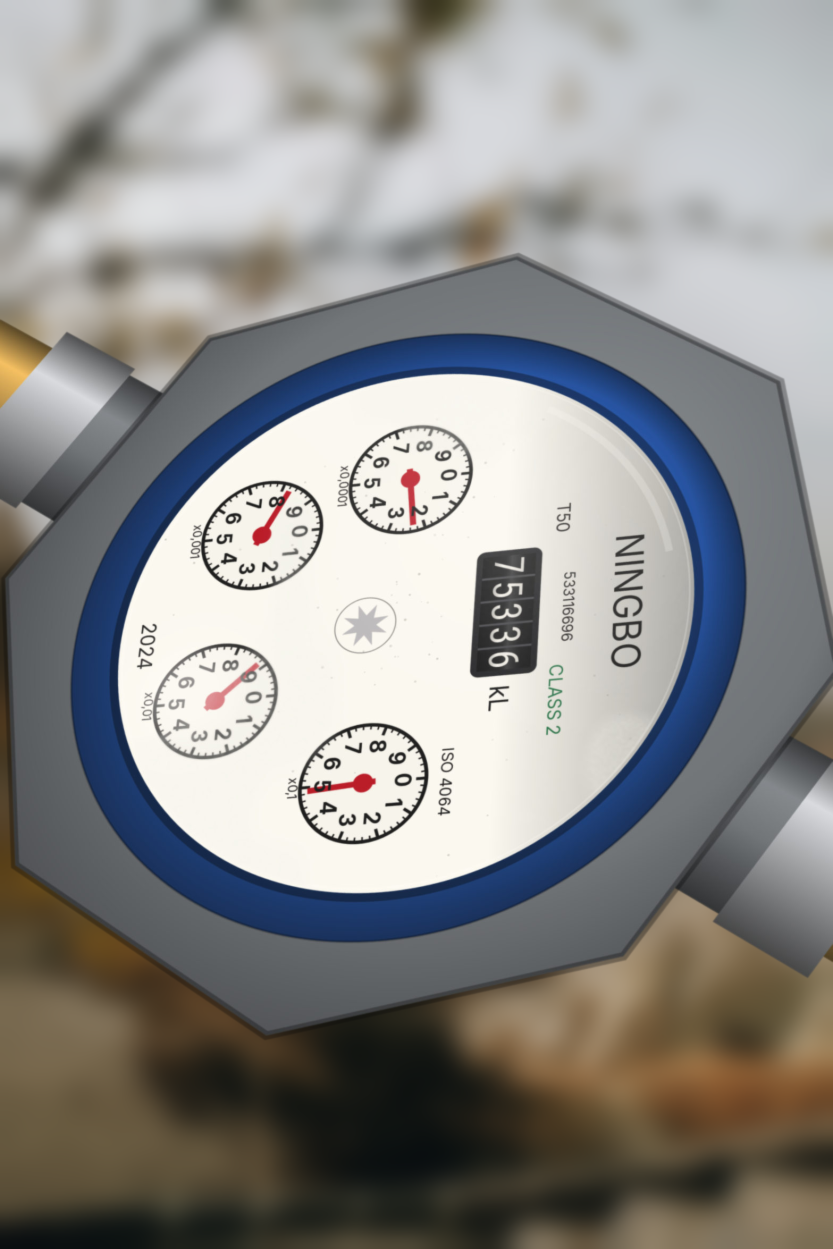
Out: value=75336.4882 unit=kL
